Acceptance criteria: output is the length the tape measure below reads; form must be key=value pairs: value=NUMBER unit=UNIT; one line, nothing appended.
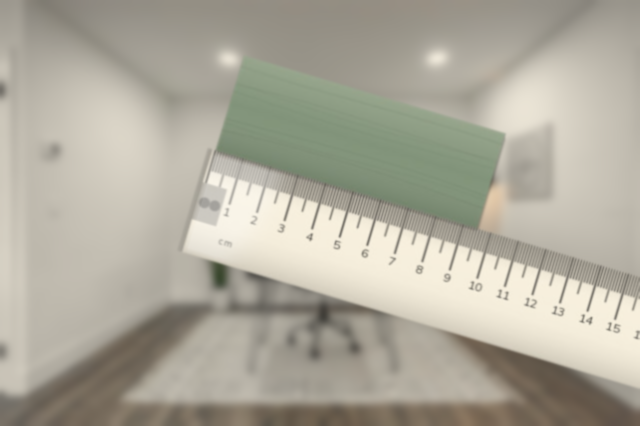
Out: value=9.5 unit=cm
